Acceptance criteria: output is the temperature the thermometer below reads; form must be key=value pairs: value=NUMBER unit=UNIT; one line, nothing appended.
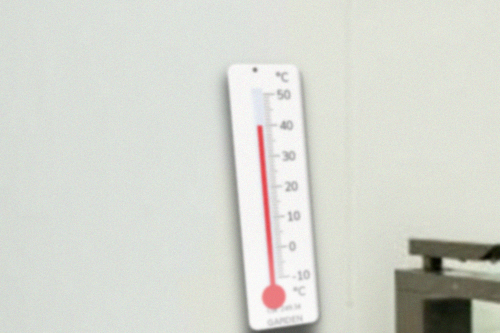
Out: value=40 unit=°C
